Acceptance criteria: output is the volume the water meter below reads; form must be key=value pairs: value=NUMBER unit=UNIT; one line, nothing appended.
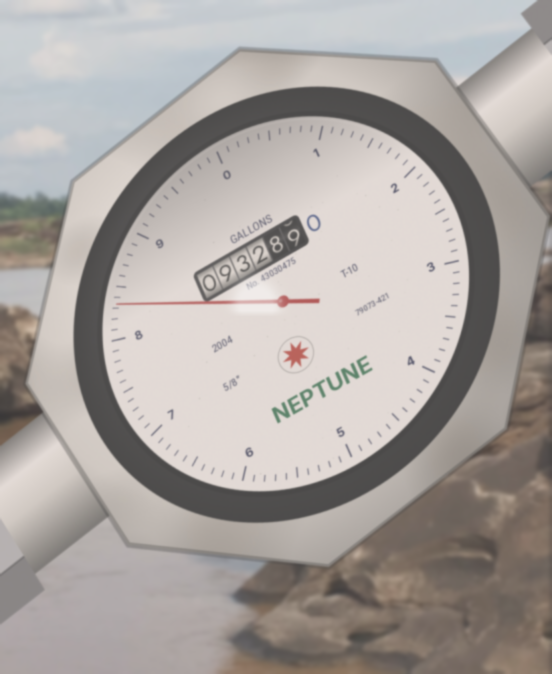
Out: value=932888.3 unit=gal
